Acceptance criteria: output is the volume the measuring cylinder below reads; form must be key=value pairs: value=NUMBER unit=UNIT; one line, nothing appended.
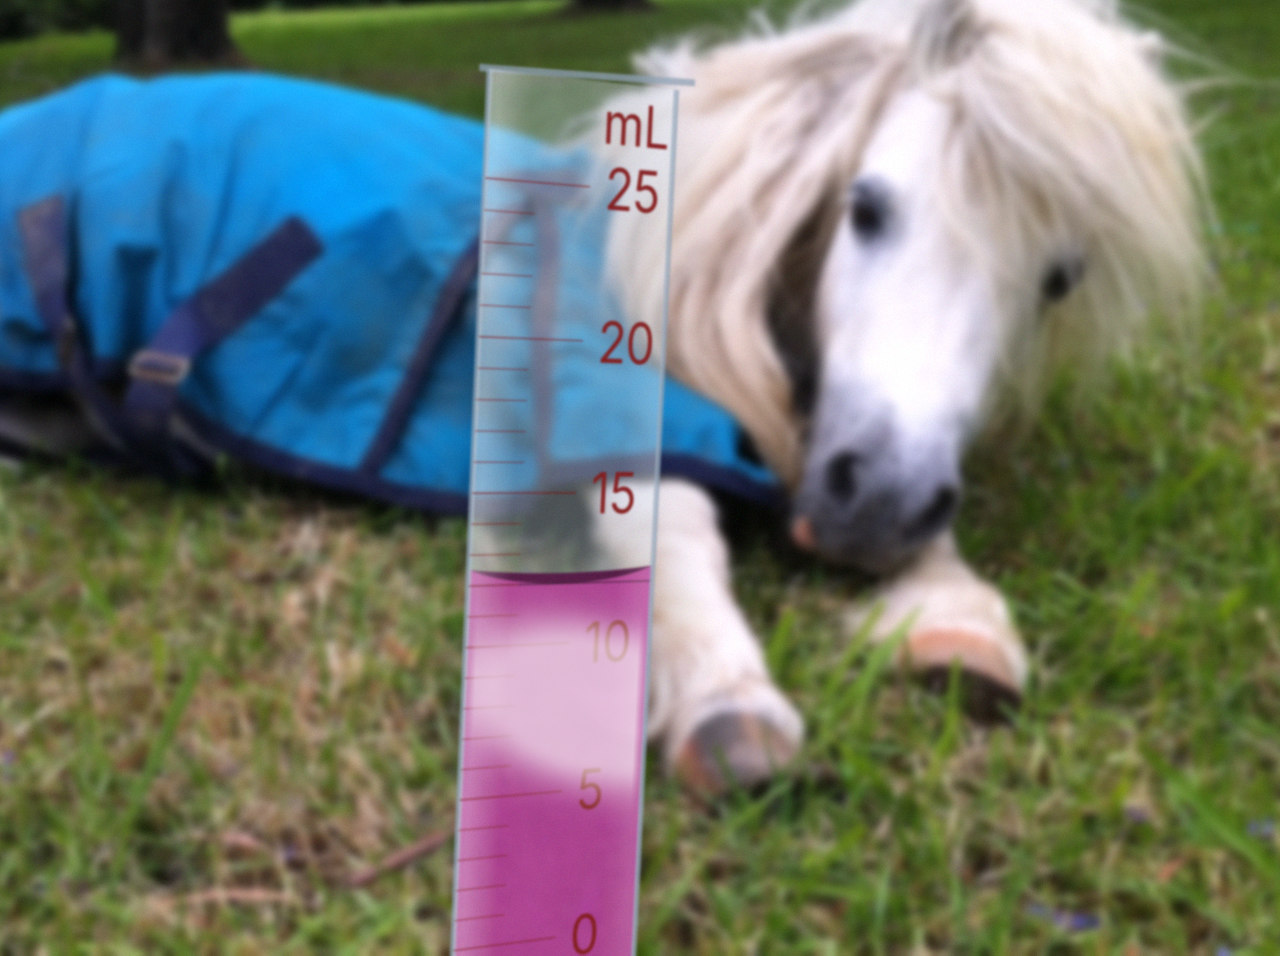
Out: value=12 unit=mL
